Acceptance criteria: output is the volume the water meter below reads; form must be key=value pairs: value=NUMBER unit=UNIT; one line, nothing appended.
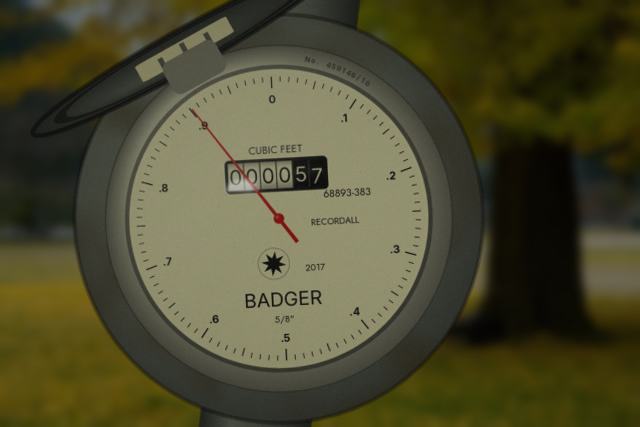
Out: value=56.90 unit=ft³
